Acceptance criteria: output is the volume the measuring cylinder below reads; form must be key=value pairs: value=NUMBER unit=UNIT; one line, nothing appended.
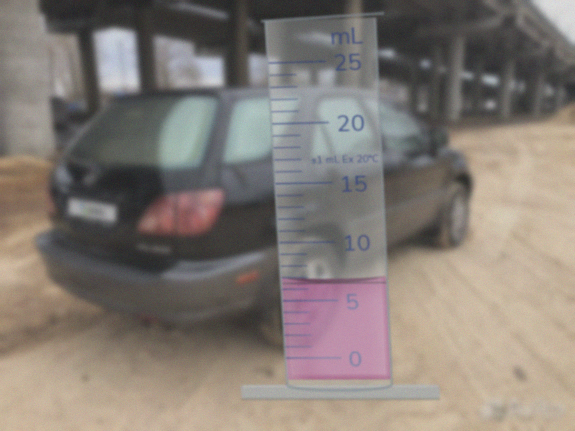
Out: value=6.5 unit=mL
